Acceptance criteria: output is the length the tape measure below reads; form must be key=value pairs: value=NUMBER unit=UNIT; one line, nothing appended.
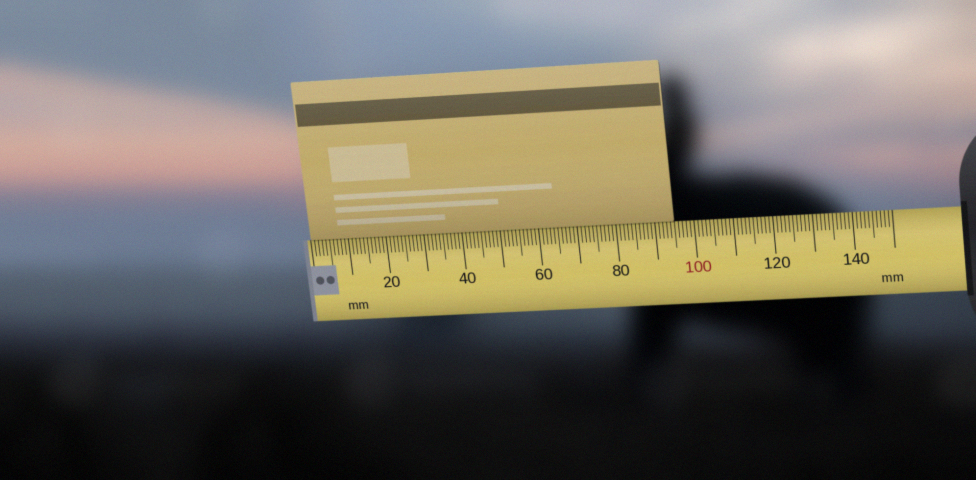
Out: value=95 unit=mm
